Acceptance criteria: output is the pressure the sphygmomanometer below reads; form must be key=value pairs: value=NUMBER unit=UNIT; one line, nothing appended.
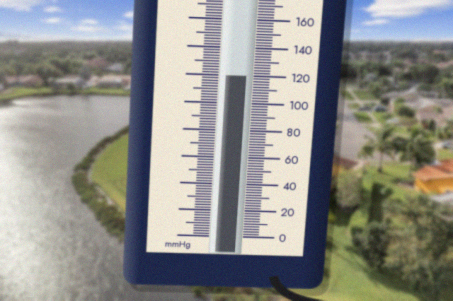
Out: value=120 unit=mmHg
